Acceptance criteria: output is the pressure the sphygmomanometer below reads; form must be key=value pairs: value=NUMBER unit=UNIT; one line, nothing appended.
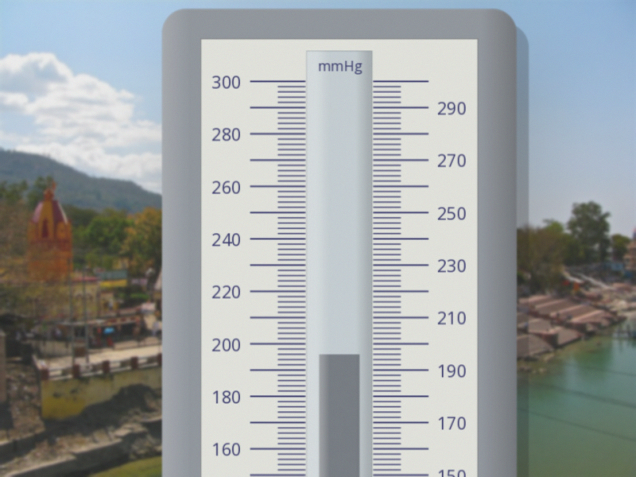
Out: value=196 unit=mmHg
